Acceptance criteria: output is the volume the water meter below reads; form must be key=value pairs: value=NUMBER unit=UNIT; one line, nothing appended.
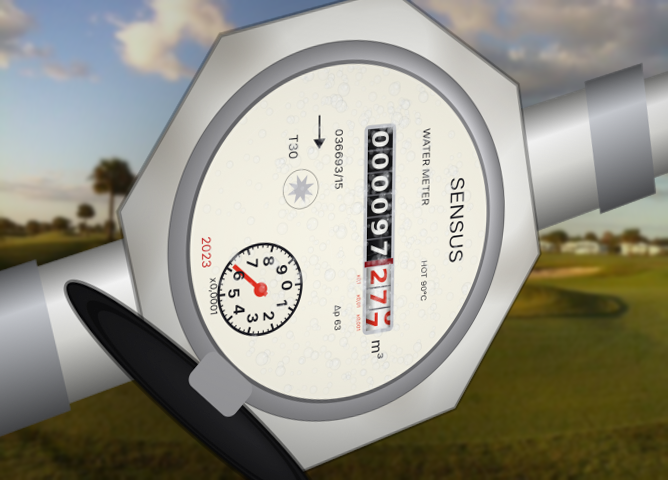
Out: value=97.2766 unit=m³
